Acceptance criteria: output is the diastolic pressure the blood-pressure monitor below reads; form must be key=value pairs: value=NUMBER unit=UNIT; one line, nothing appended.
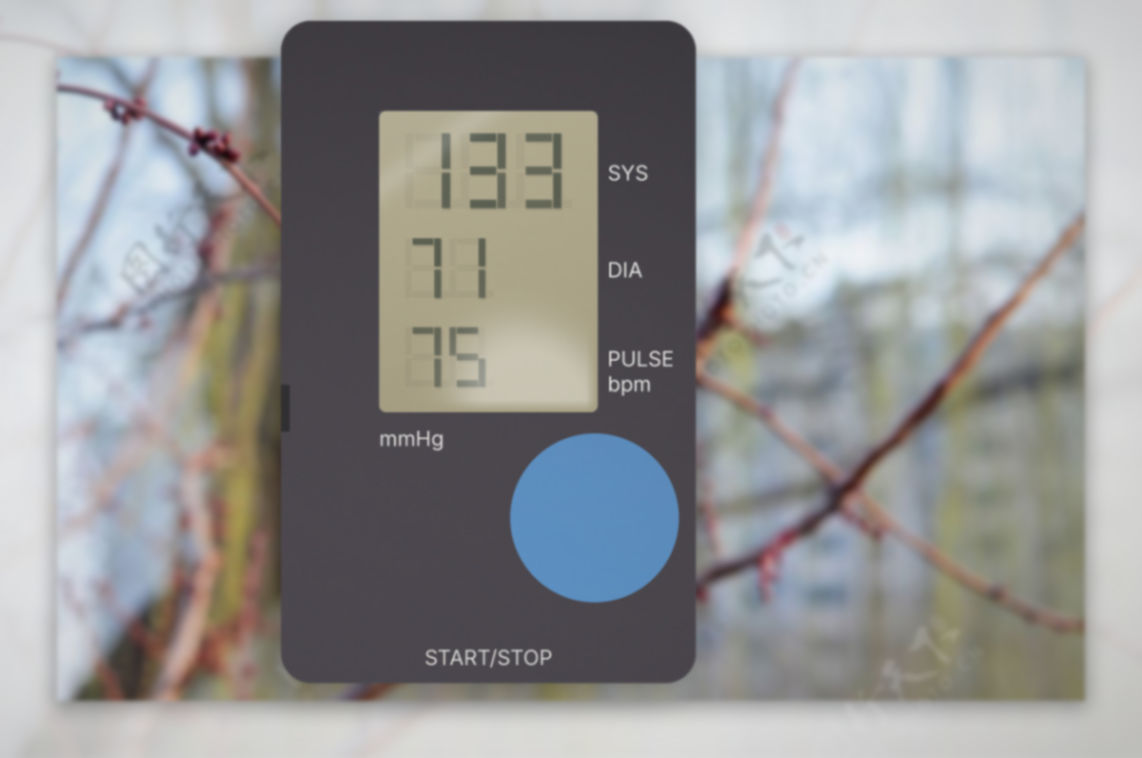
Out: value=71 unit=mmHg
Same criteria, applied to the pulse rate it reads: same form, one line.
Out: value=75 unit=bpm
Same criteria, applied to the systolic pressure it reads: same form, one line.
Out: value=133 unit=mmHg
